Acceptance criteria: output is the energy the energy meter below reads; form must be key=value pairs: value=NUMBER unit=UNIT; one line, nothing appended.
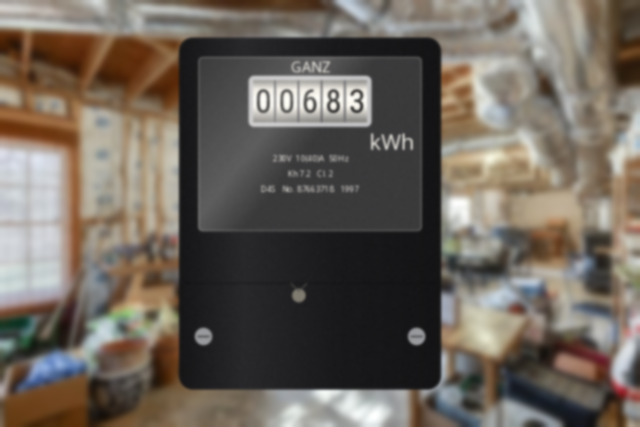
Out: value=683 unit=kWh
